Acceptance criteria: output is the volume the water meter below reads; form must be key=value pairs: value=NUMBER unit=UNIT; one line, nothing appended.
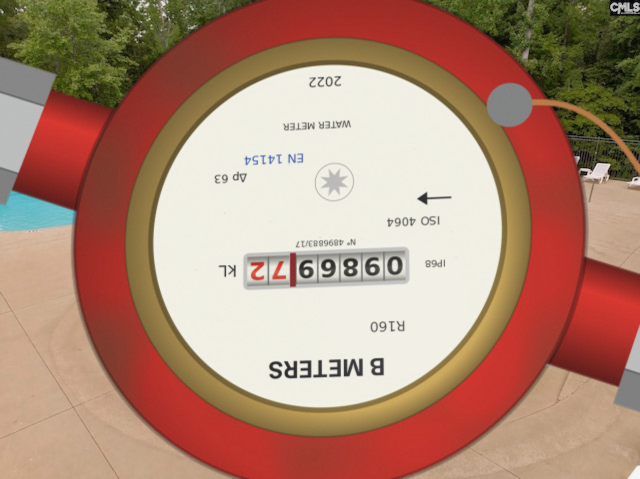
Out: value=9869.72 unit=kL
